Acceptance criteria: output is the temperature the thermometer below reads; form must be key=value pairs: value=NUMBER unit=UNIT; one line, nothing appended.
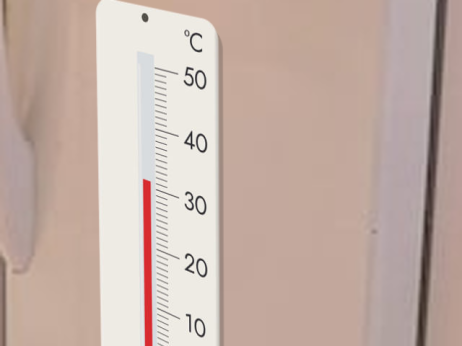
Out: value=31 unit=°C
